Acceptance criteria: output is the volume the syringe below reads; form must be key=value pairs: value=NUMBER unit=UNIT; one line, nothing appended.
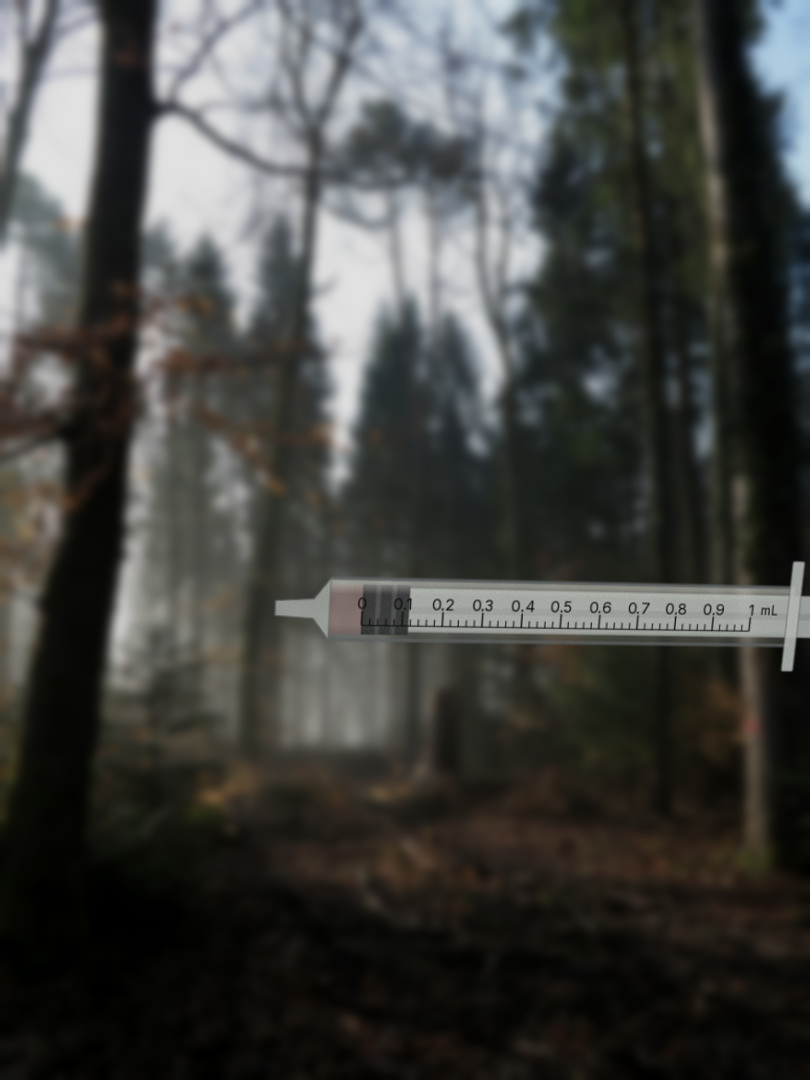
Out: value=0 unit=mL
